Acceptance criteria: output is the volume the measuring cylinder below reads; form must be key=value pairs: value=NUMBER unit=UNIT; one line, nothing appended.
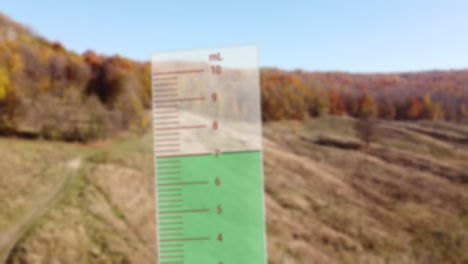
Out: value=7 unit=mL
